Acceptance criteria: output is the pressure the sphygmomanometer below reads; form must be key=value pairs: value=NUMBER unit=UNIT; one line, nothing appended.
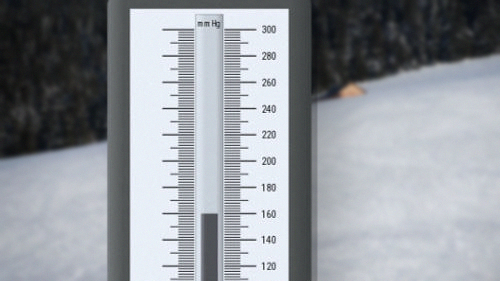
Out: value=160 unit=mmHg
